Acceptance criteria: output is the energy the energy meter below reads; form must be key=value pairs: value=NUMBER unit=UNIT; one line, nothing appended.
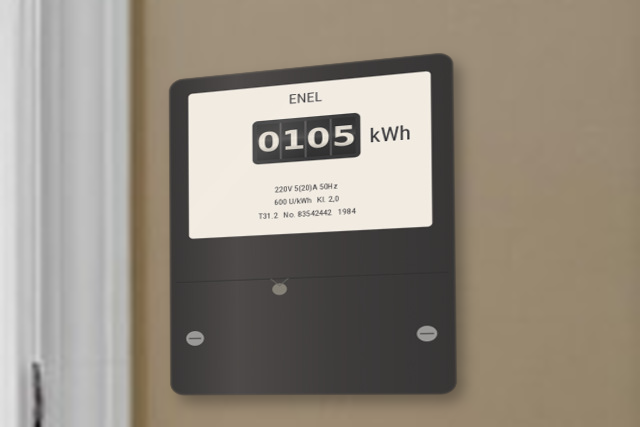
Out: value=105 unit=kWh
